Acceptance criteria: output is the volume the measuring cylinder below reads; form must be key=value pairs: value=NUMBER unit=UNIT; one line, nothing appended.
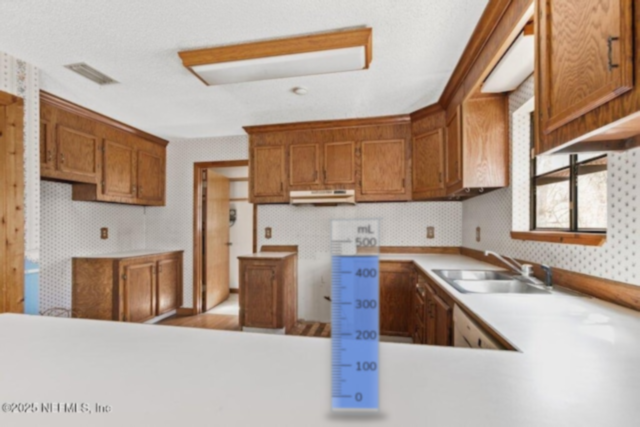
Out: value=450 unit=mL
